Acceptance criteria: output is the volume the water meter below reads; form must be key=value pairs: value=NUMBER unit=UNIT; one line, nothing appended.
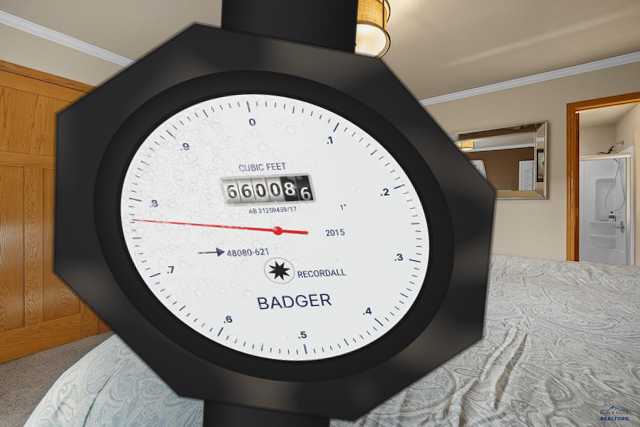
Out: value=660085.77 unit=ft³
